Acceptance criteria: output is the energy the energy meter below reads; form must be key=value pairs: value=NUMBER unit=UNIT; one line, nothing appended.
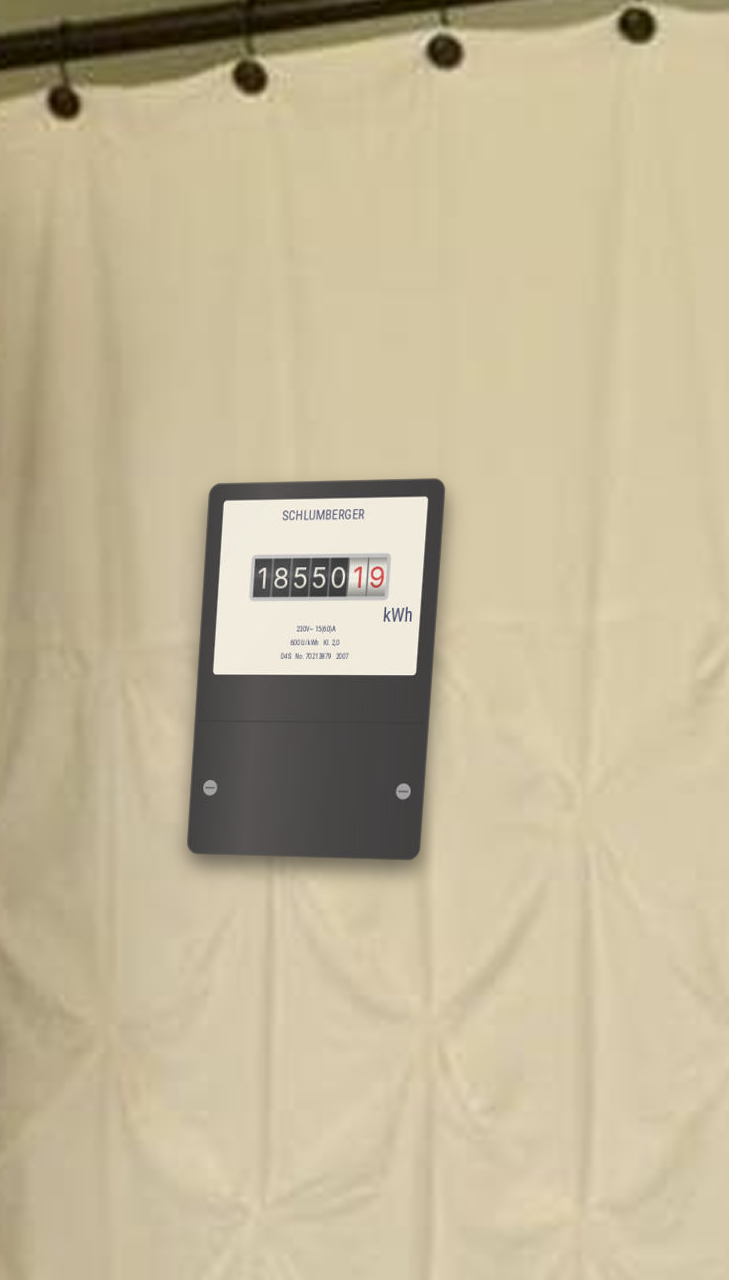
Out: value=18550.19 unit=kWh
